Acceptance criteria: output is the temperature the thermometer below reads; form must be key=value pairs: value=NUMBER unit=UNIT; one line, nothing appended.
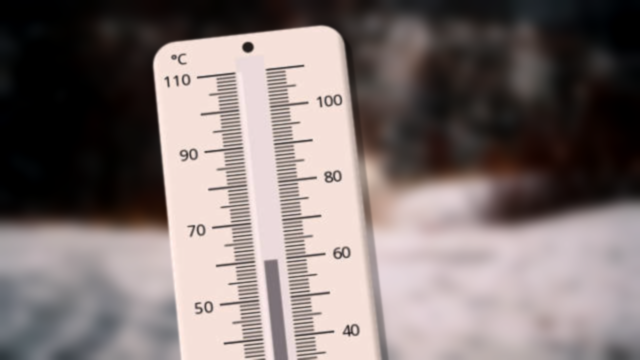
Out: value=60 unit=°C
